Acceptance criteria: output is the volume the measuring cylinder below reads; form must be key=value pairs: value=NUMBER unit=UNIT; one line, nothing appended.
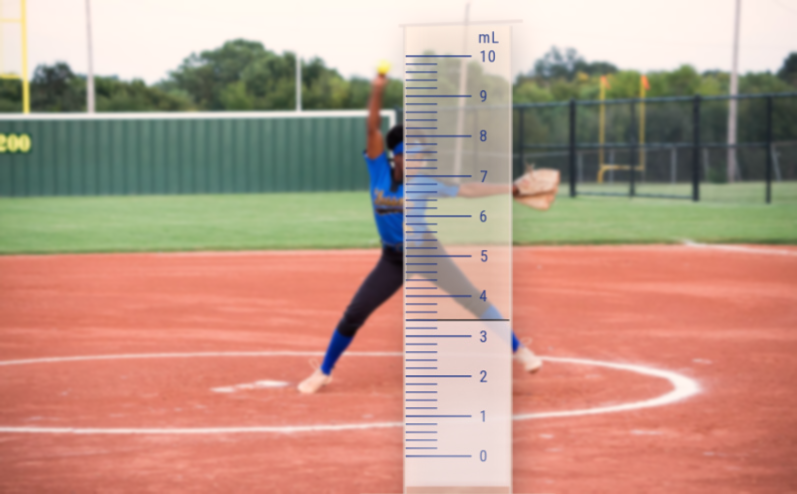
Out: value=3.4 unit=mL
